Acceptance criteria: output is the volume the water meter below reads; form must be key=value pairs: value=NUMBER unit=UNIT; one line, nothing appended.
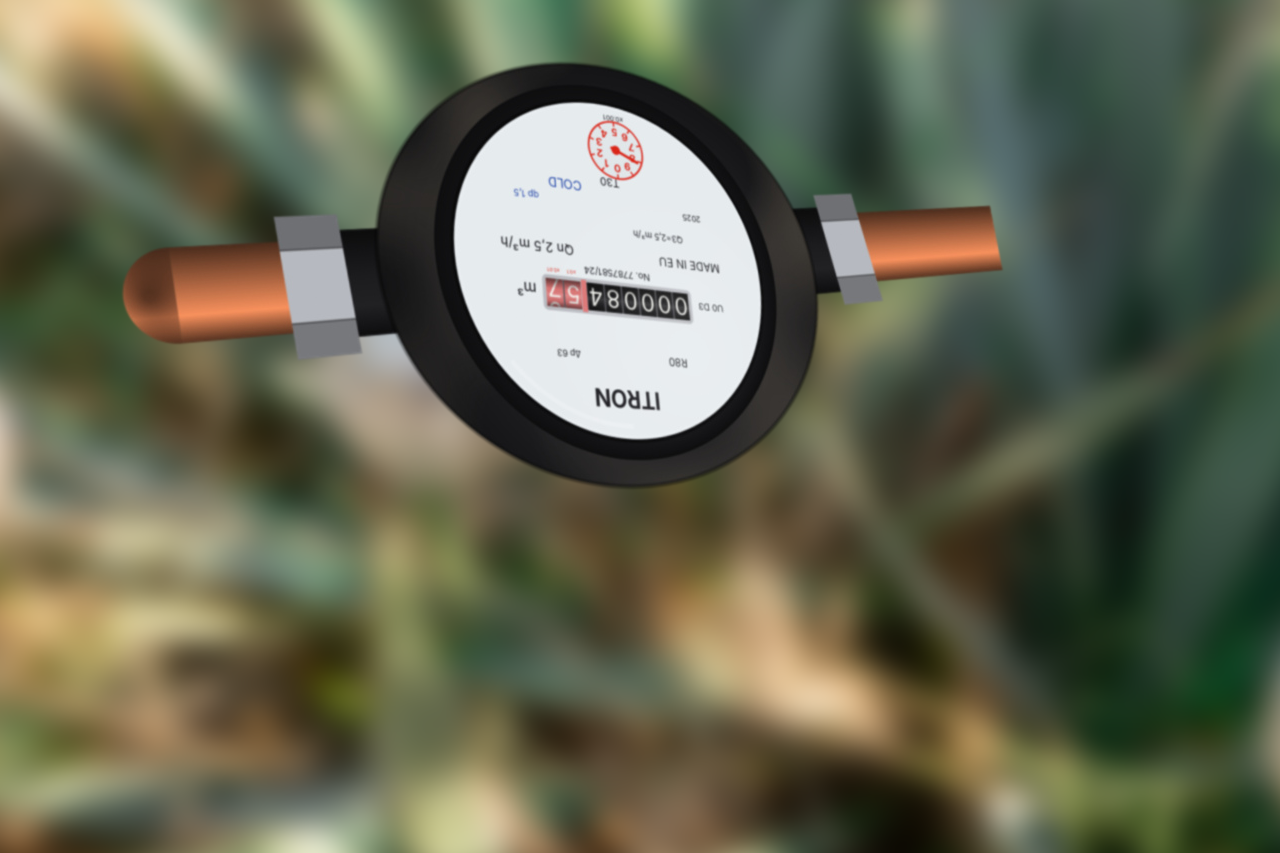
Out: value=84.568 unit=m³
